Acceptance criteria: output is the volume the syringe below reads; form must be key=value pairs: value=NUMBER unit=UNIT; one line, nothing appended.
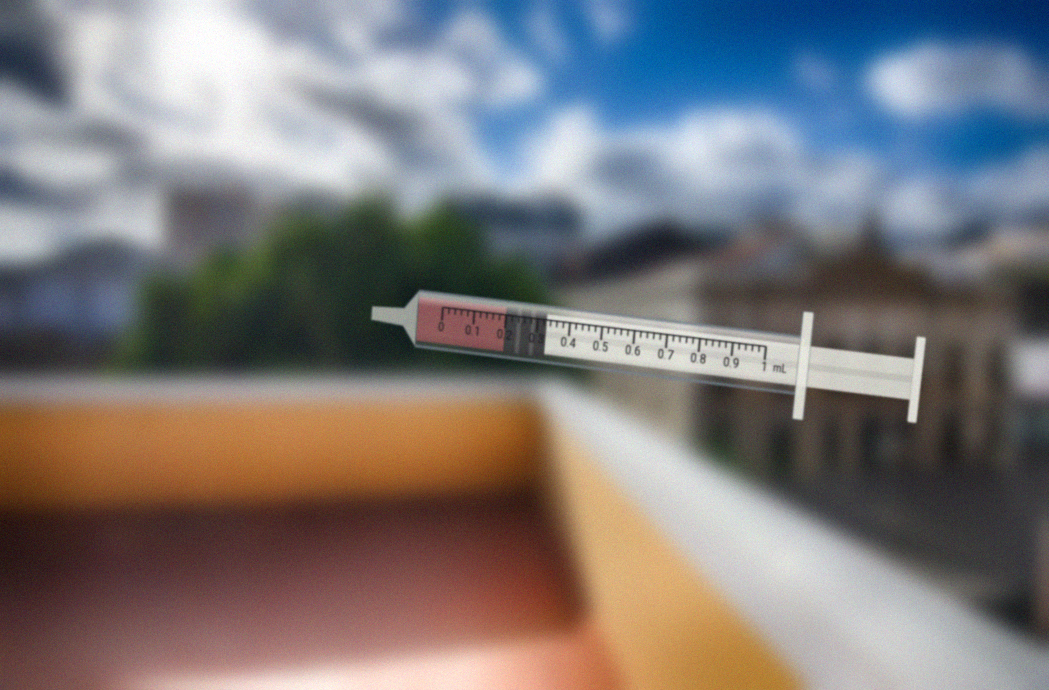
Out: value=0.2 unit=mL
